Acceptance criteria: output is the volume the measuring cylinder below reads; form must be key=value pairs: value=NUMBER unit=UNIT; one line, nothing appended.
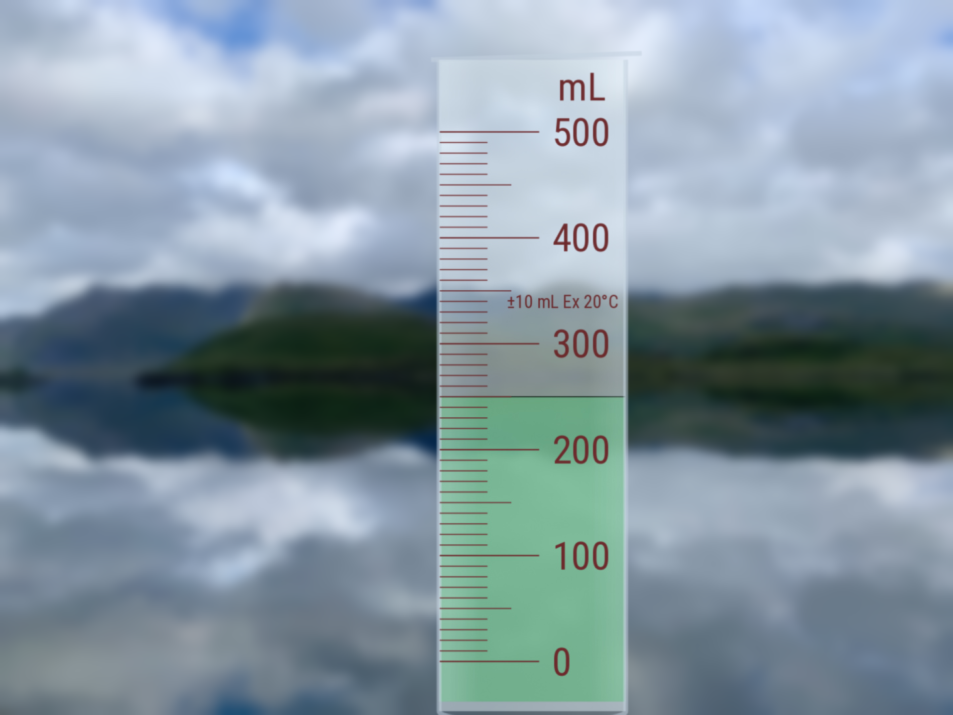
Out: value=250 unit=mL
